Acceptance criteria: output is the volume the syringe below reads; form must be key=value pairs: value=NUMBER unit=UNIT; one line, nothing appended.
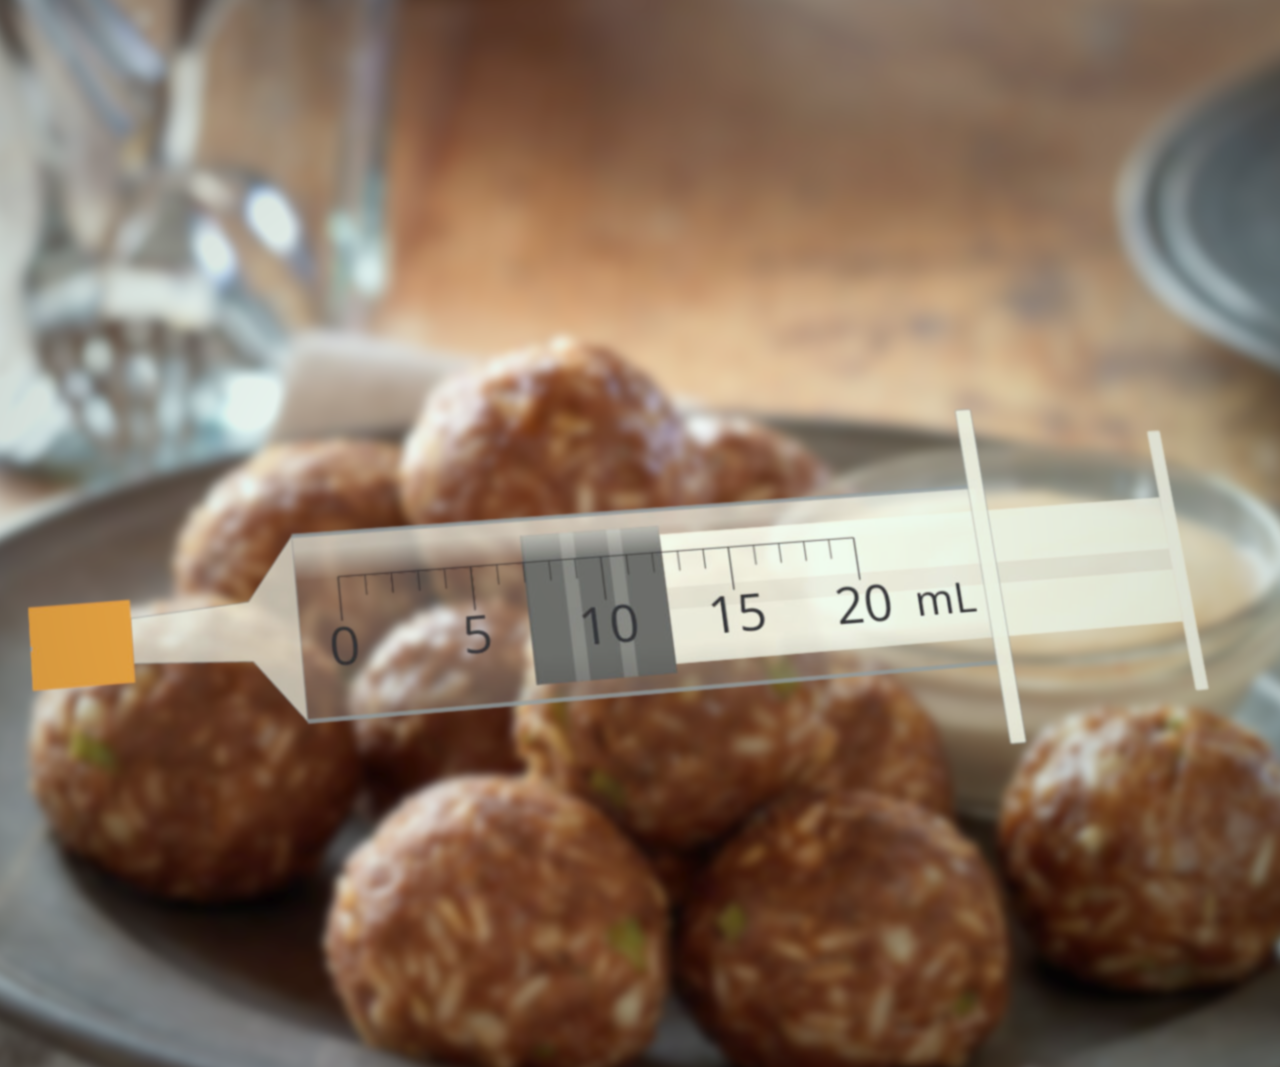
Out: value=7 unit=mL
